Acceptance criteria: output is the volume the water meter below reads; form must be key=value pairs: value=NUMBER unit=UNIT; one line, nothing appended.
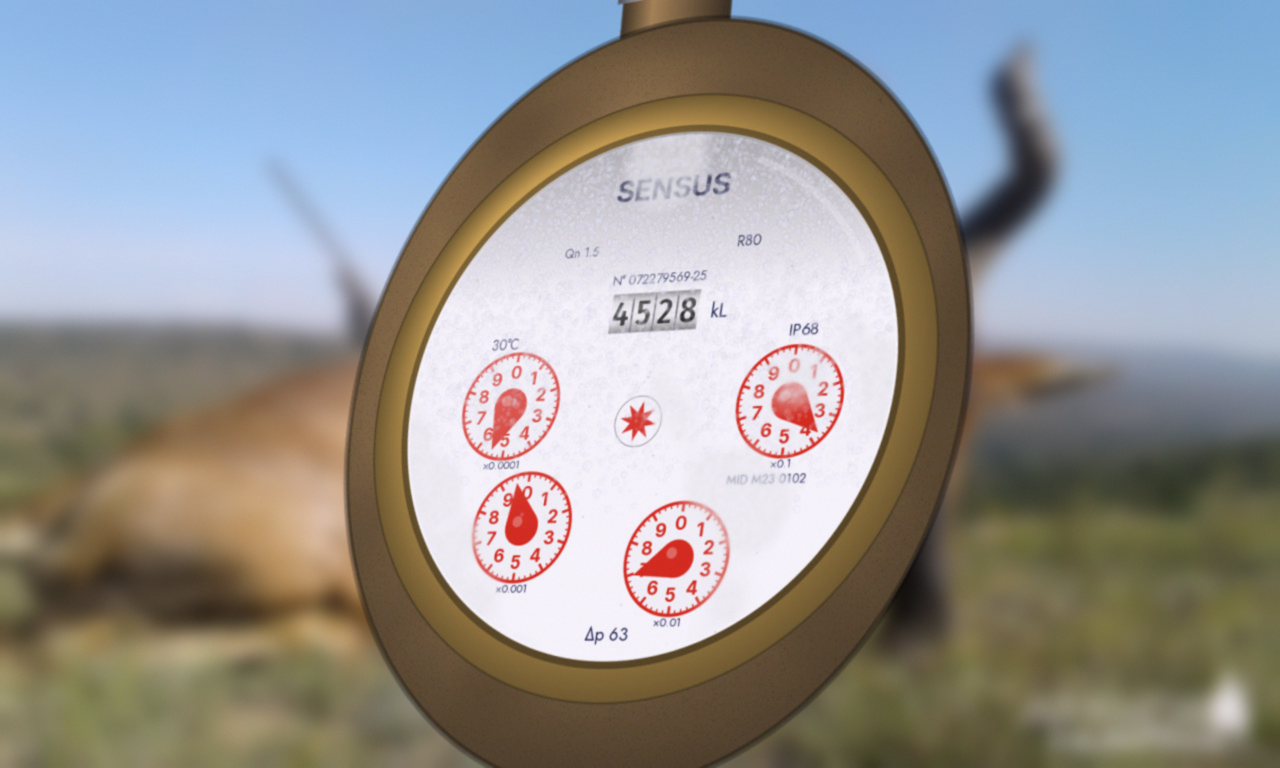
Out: value=4528.3695 unit=kL
